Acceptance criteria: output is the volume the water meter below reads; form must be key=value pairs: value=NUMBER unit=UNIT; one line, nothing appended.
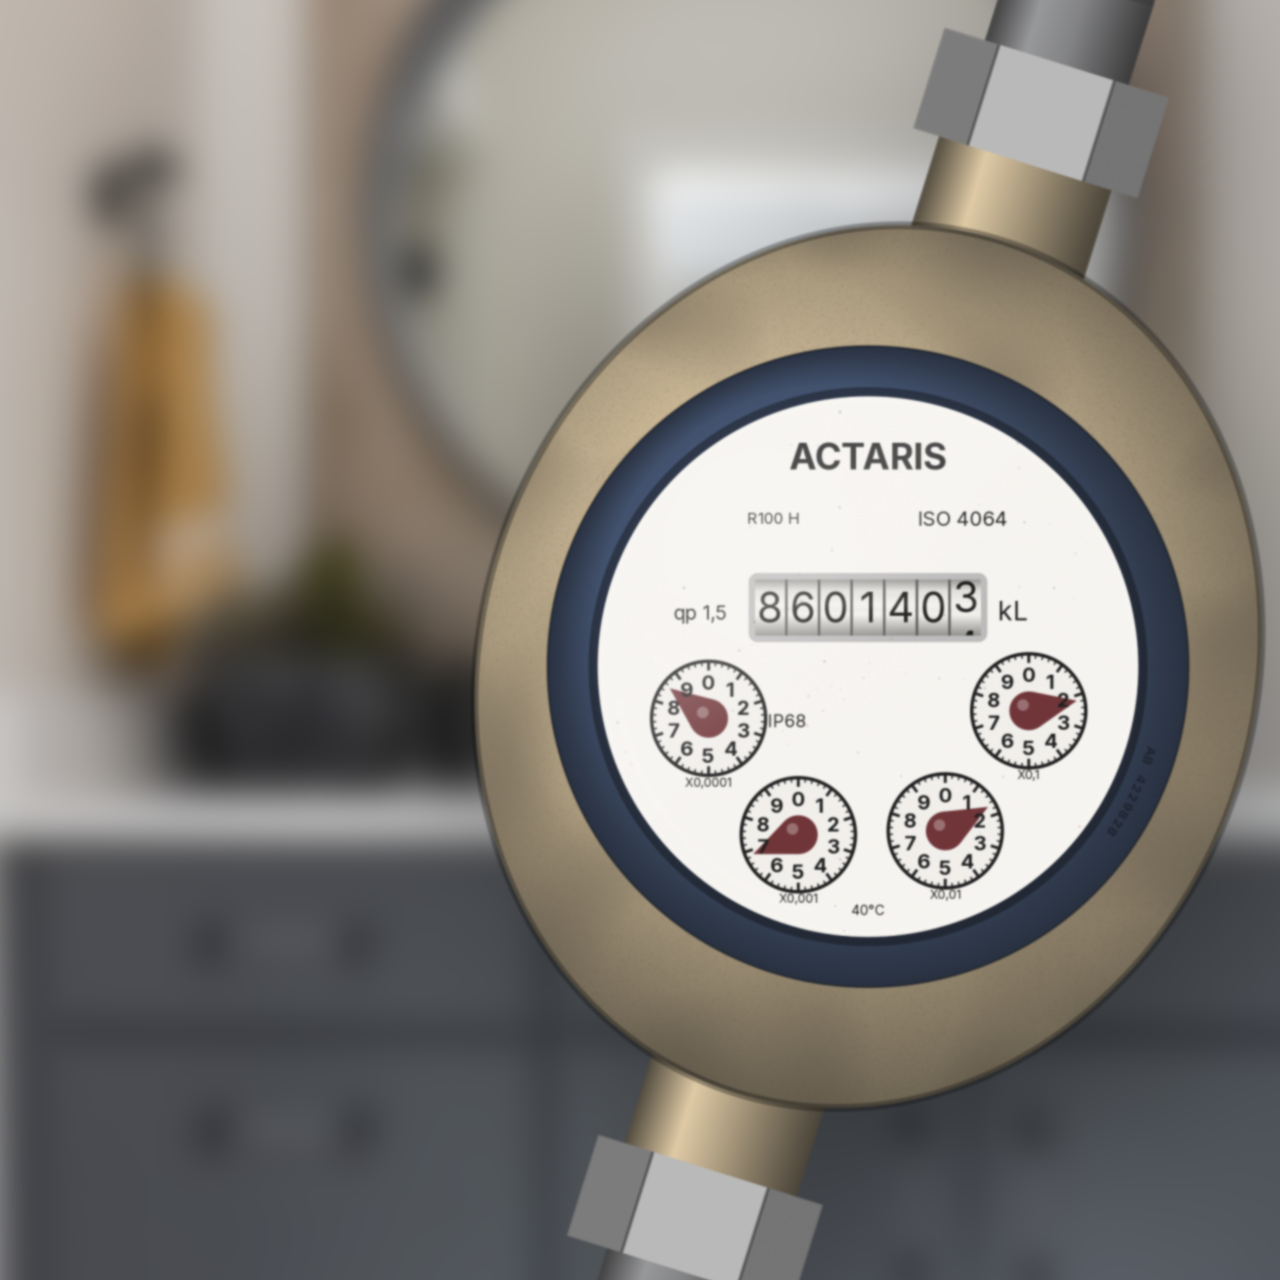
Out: value=8601403.2168 unit=kL
